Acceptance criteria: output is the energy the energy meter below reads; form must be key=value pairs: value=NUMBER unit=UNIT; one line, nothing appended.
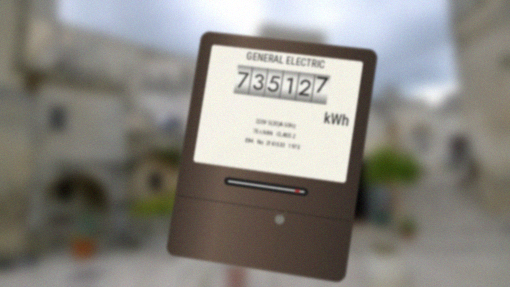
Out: value=735127 unit=kWh
